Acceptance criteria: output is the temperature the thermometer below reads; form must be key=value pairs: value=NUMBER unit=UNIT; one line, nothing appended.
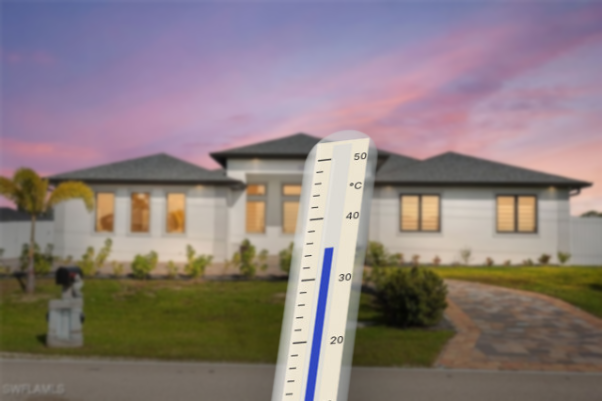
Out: value=35 unit=°C
